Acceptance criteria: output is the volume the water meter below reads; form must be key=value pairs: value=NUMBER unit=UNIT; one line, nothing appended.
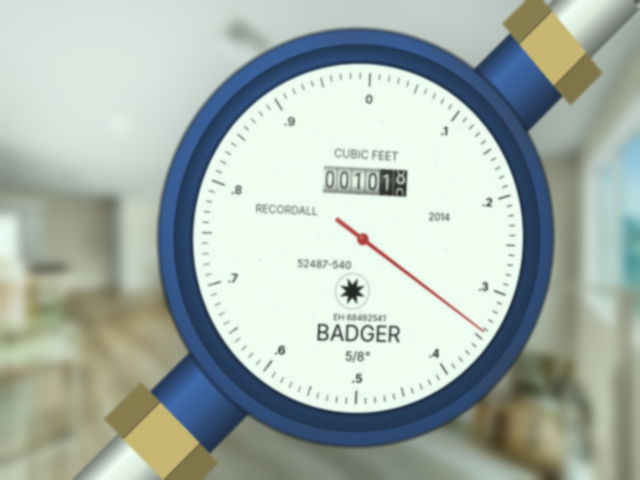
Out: value=1018.34 unit=ft³
